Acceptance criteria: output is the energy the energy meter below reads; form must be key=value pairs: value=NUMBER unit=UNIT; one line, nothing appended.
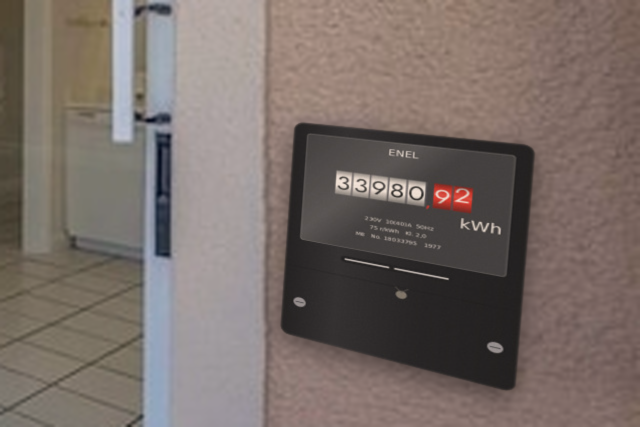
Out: value=33980.92 unit=kWh
